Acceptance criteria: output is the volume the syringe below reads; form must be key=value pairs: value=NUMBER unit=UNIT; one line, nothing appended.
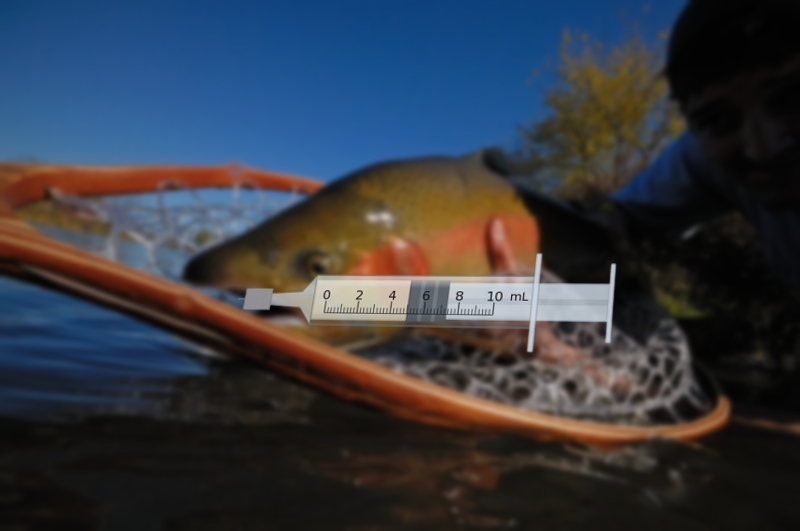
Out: value=5 unit=mL
